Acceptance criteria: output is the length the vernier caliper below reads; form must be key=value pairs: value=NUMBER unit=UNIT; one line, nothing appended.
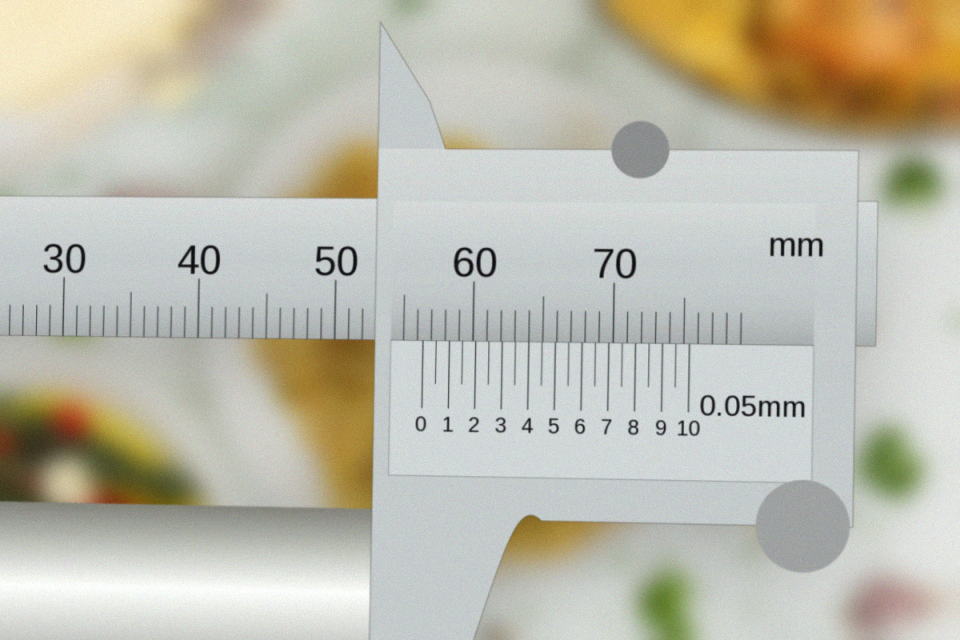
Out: value=56.4 unit=mm
